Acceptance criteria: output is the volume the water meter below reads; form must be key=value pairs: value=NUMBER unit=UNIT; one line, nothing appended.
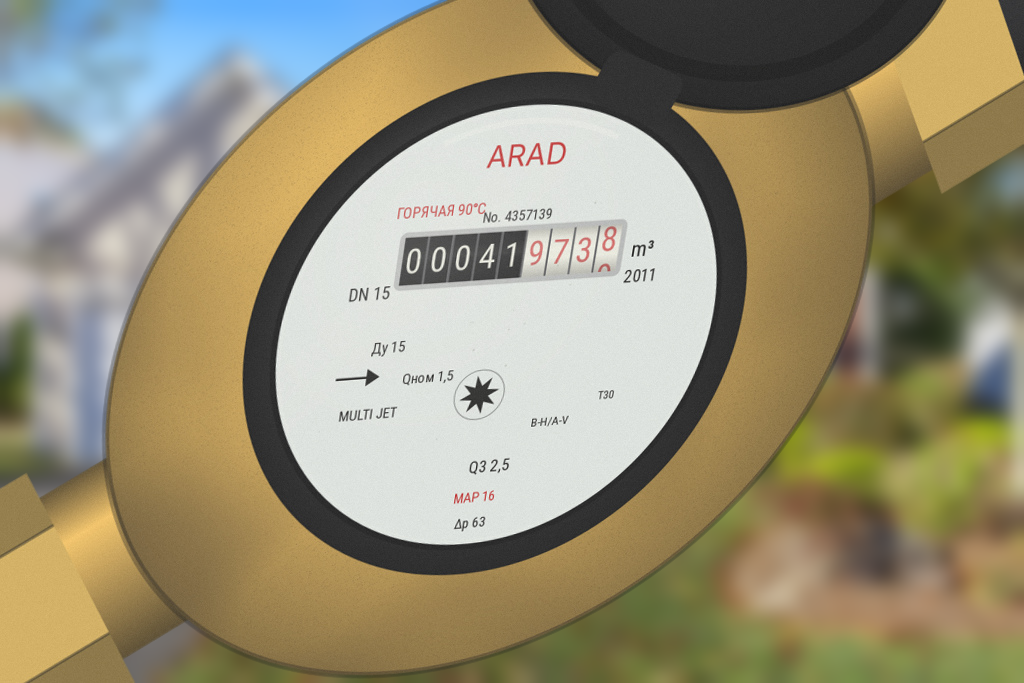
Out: value=41.9738 unit=m³
